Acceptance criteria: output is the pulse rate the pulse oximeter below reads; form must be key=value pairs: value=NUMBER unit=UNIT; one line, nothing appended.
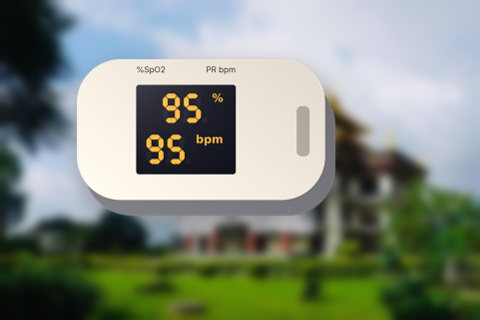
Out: value=95 unit=bpm
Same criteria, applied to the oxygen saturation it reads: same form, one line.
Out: value=95 unit=%
